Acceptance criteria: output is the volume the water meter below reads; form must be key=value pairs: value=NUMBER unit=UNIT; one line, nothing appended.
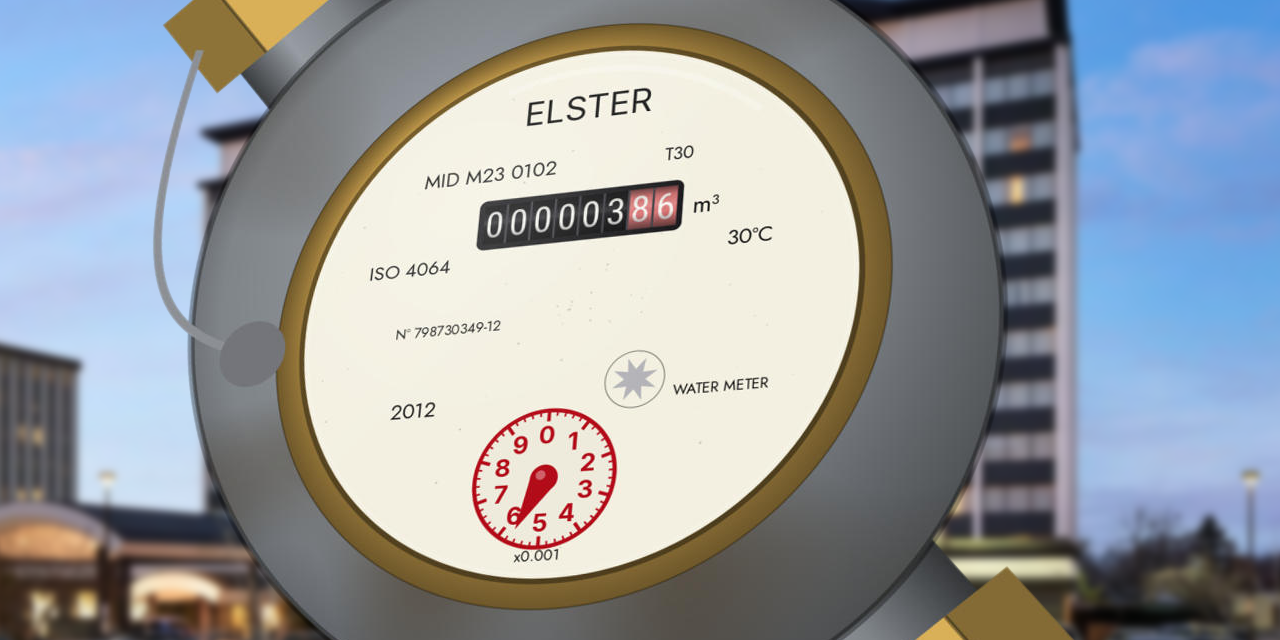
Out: value=3.865 unit=m³
